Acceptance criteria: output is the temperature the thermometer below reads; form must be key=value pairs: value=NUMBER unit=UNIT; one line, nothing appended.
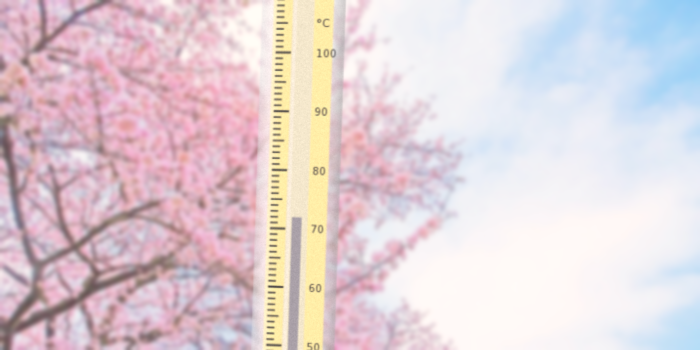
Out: value=72 unit=°C
